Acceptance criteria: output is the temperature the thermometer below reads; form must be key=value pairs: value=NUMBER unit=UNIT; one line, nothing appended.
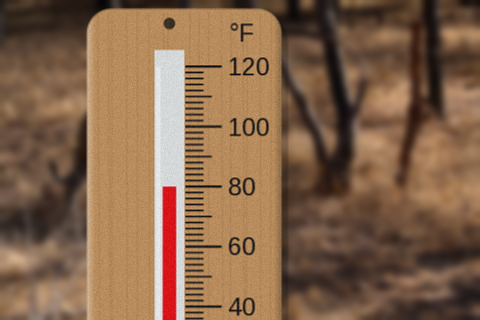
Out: value=80 unit=°F
